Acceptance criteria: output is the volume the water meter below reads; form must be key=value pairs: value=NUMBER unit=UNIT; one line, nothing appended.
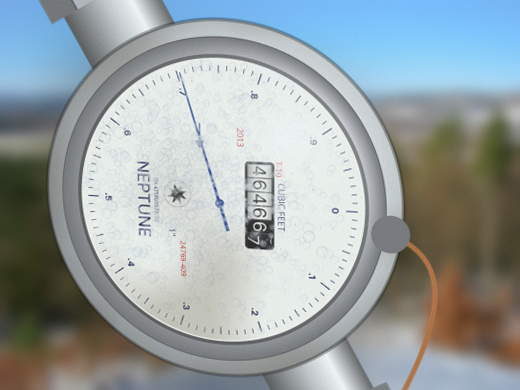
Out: value=464666.70 unit=ft³
